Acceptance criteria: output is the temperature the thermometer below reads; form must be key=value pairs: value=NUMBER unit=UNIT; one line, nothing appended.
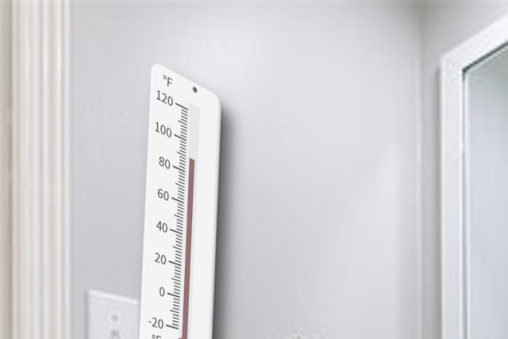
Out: value=90 unit=°F
